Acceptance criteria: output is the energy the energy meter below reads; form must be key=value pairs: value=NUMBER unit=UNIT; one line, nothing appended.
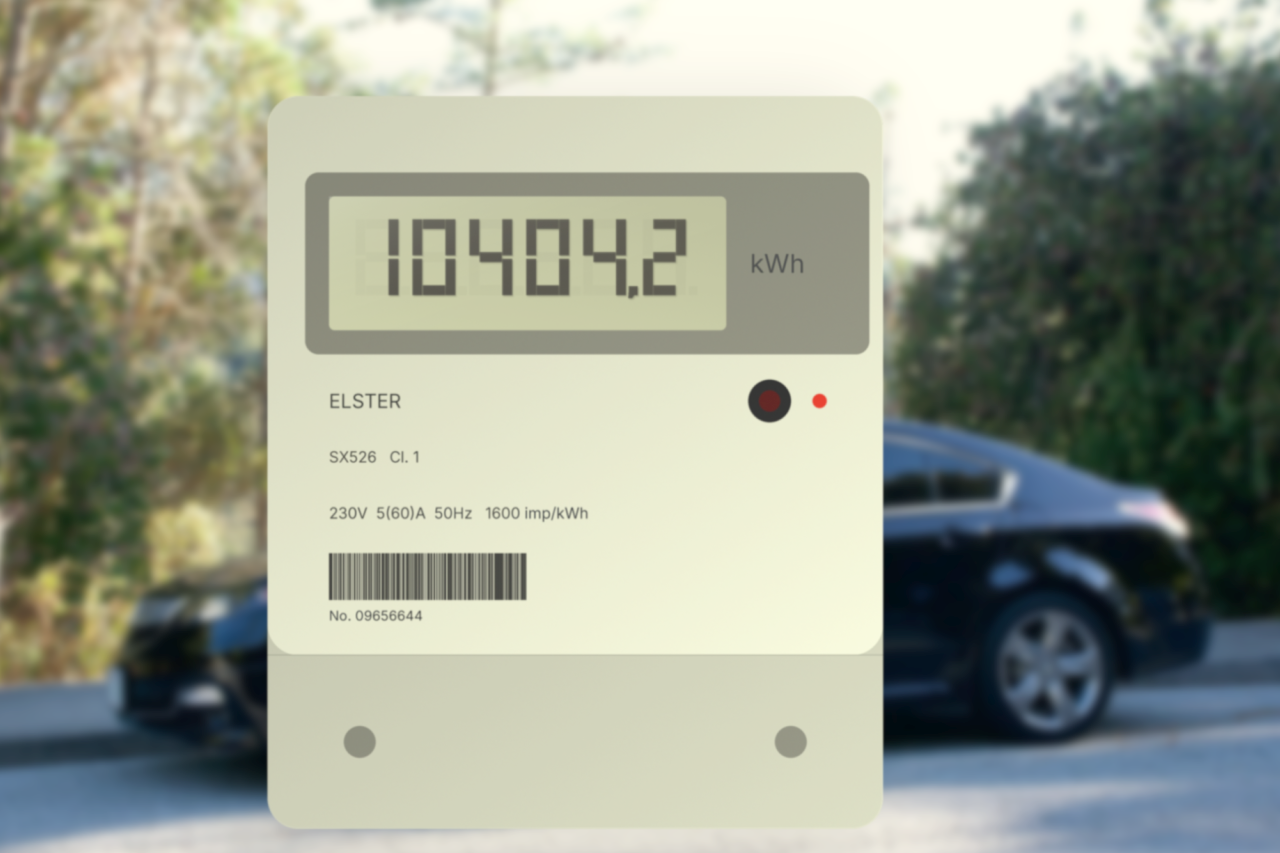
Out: value=10404.2 unit=kWh
